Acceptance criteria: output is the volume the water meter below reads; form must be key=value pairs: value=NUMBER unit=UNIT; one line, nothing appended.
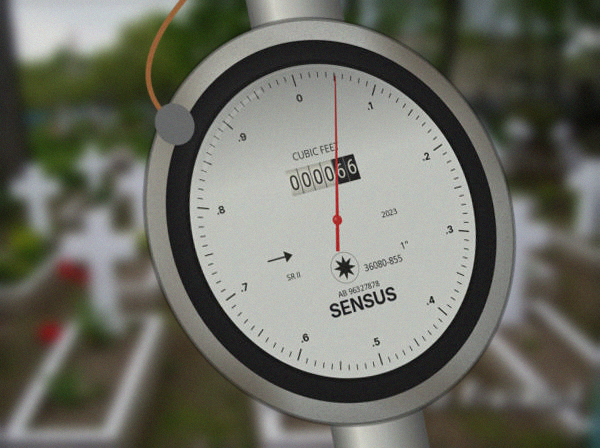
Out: value=66.05 unit=ft³
